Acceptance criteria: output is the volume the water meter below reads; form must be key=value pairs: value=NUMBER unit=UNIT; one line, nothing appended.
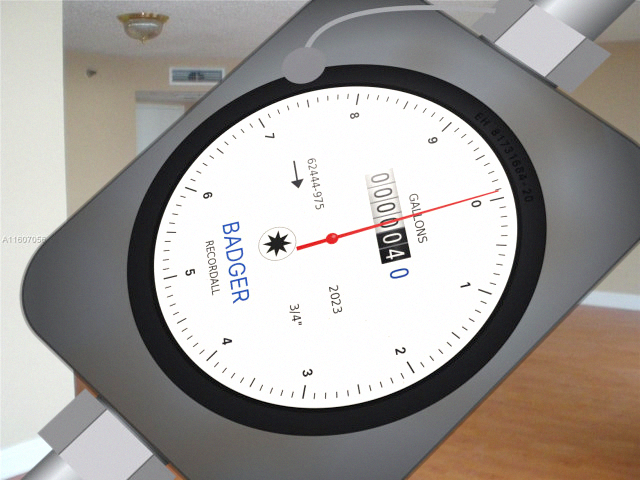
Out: value=39.9 unit=gal
